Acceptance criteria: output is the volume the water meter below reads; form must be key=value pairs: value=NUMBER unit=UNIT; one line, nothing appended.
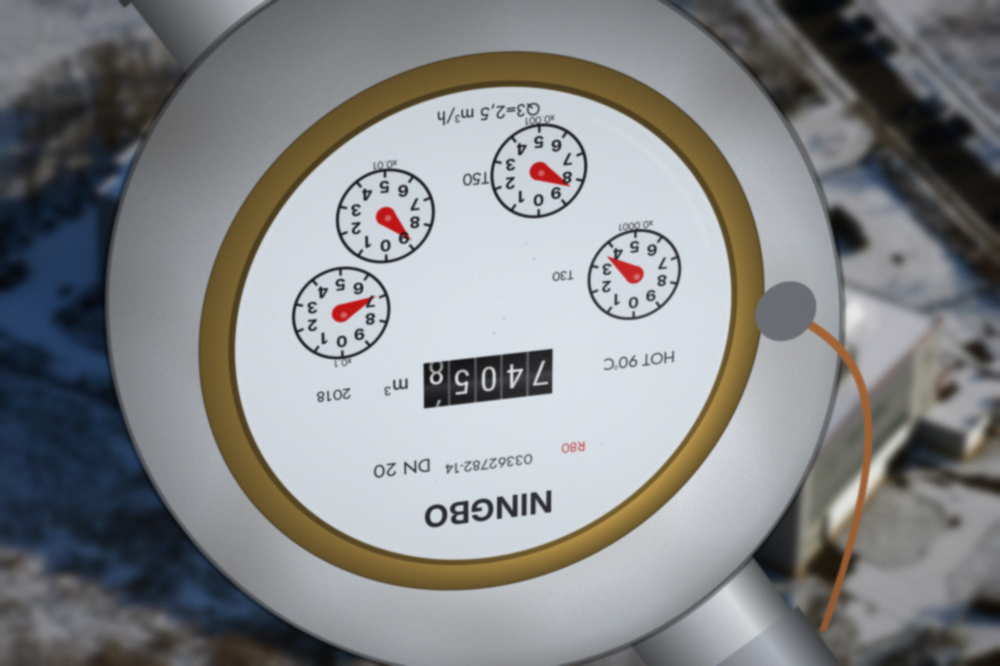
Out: value=74057.6883 unit=m³
